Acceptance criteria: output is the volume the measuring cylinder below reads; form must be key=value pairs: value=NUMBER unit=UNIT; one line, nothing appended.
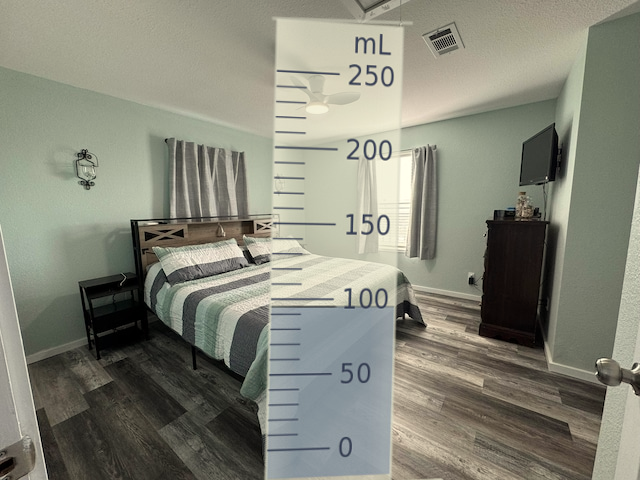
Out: value=95 unit=mL
